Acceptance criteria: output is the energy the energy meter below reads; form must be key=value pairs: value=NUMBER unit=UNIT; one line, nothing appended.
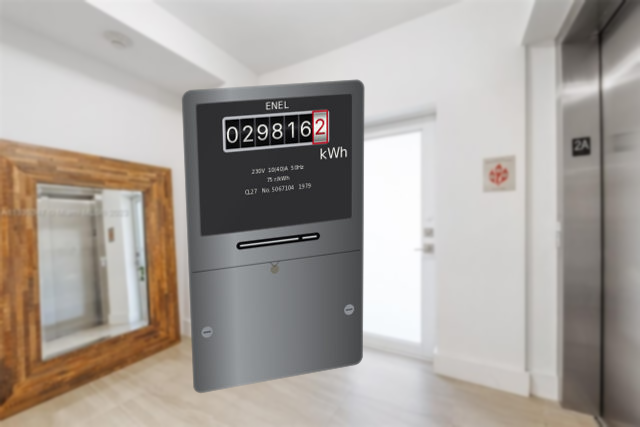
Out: value=29816.2 unit=kWh
